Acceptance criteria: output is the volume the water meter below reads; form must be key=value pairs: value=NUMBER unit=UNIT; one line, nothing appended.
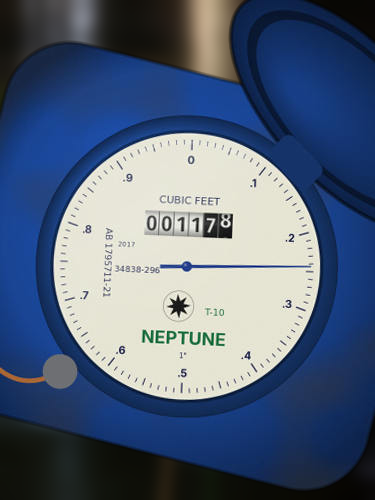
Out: value=1178.24 unit=ft³
